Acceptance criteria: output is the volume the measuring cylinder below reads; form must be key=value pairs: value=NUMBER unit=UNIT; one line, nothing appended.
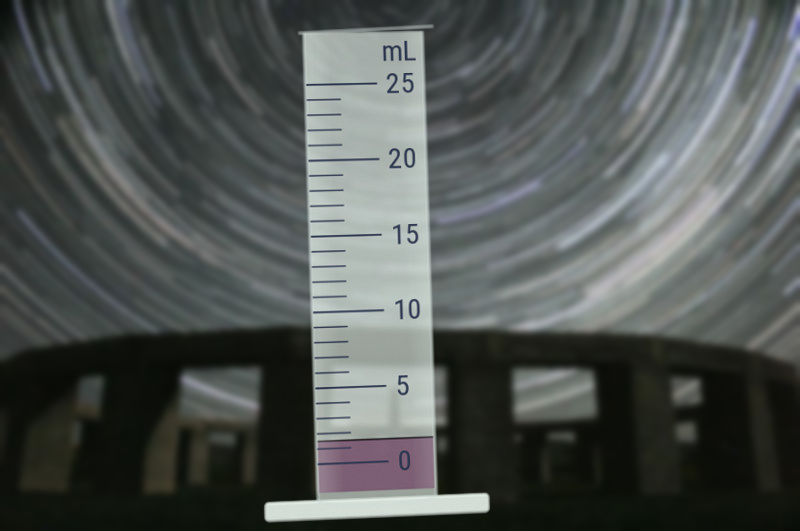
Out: value=1.5 unit=mL
